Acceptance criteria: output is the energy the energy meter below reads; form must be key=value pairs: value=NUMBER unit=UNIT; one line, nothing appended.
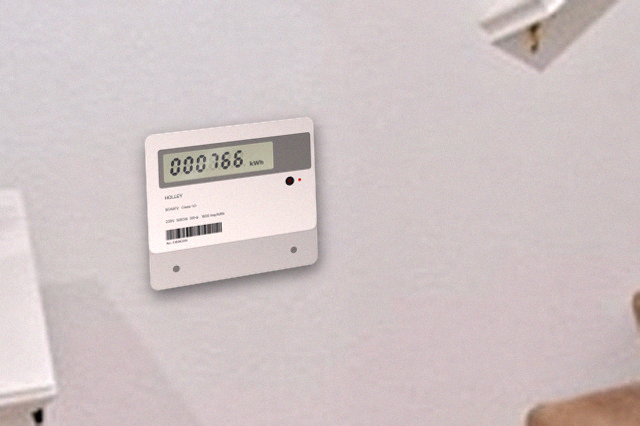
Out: value=766 unit=kWh
